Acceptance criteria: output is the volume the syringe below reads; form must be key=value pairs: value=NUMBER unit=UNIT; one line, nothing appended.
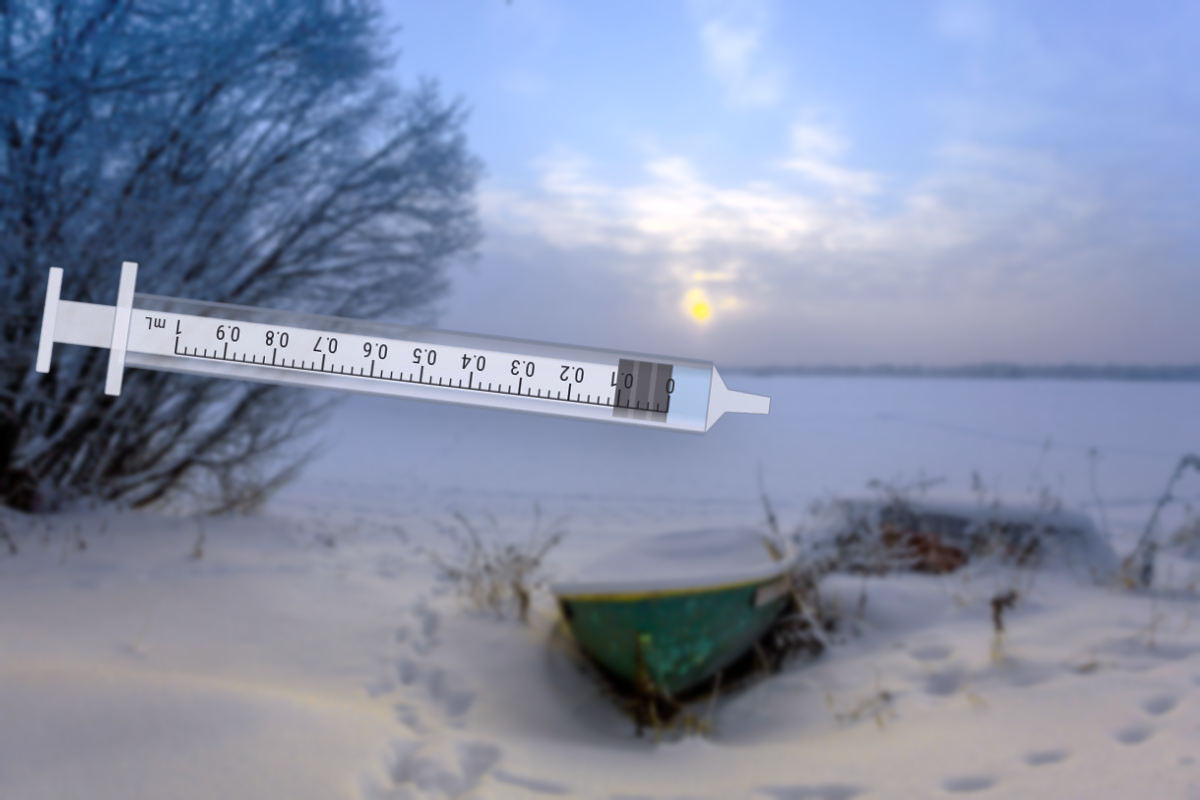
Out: value=0 unit=mL
